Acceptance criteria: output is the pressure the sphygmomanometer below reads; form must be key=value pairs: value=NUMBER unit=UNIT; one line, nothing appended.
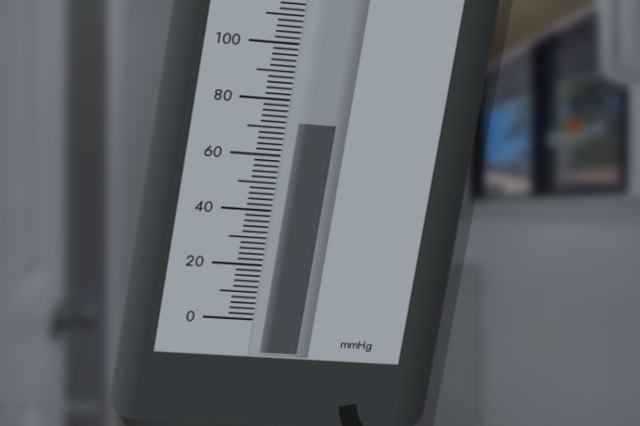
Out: value=72 unit=mmHg
